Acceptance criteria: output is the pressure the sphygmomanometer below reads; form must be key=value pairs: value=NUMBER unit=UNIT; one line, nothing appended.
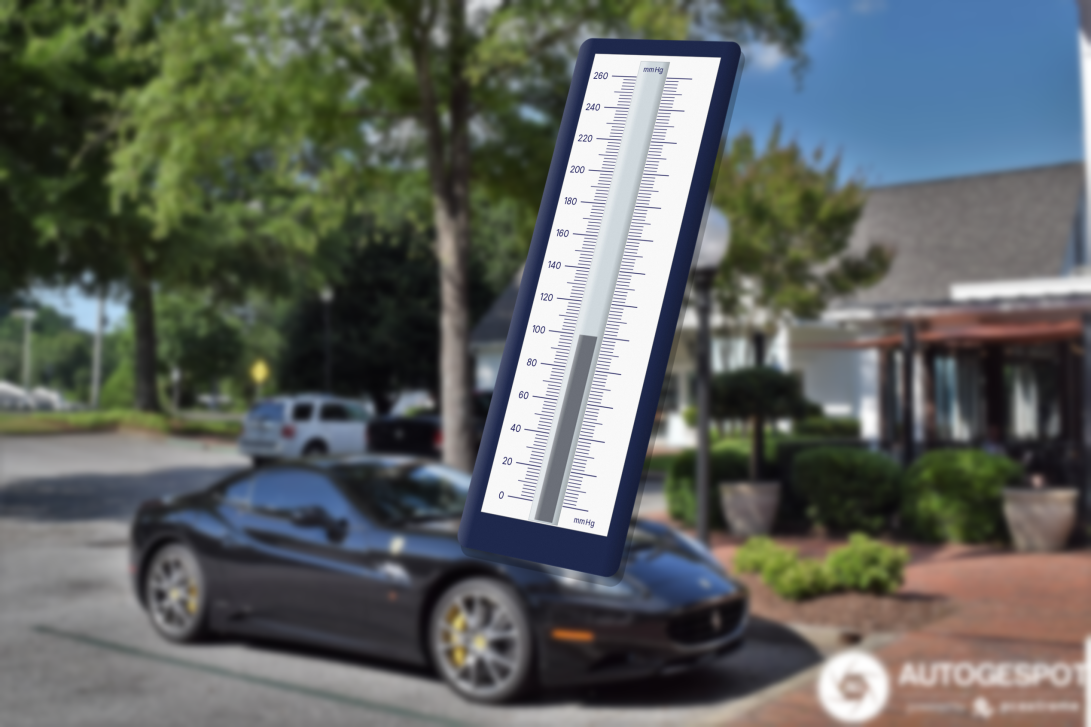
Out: value=100 unit=mmHg
